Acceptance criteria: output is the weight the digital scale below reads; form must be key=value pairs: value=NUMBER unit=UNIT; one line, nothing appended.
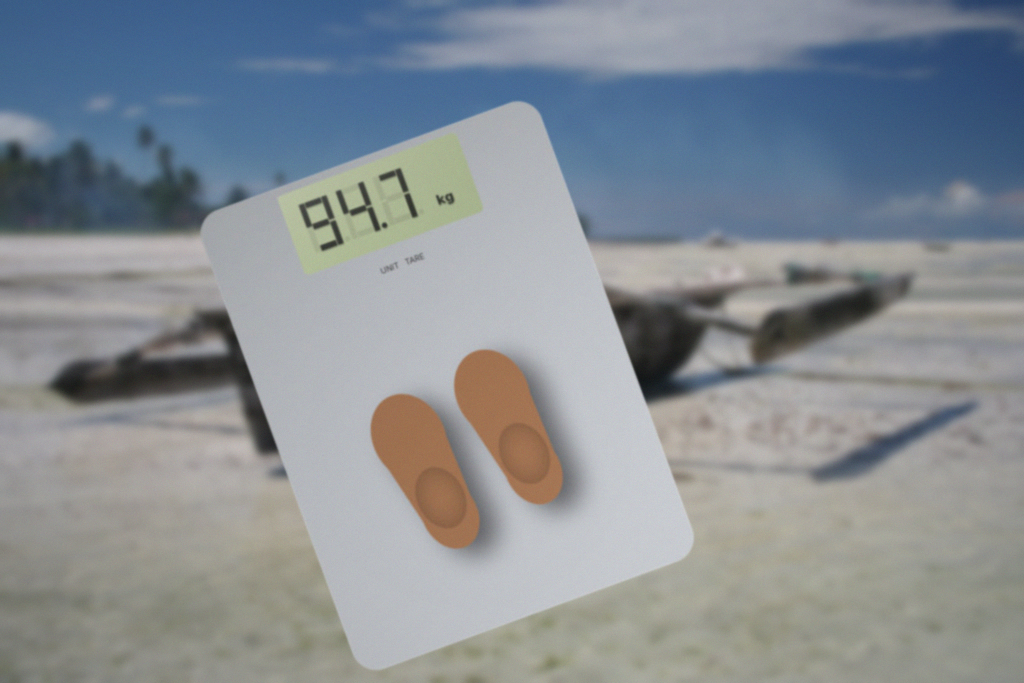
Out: value=94.7 unit=kg
